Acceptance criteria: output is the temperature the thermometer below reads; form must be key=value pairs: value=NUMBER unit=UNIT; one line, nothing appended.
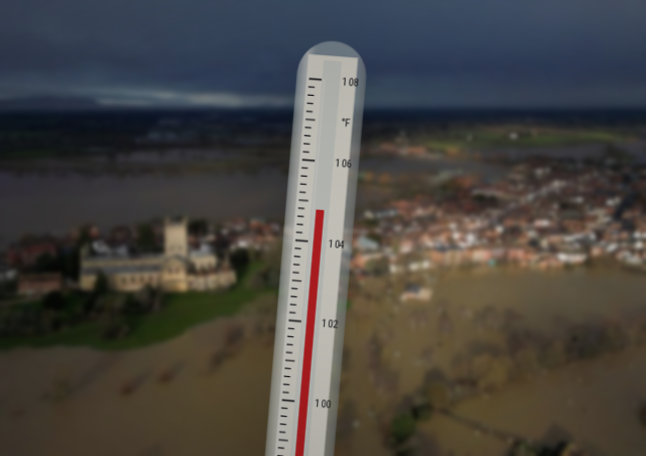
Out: value=104.8 unit=°F
